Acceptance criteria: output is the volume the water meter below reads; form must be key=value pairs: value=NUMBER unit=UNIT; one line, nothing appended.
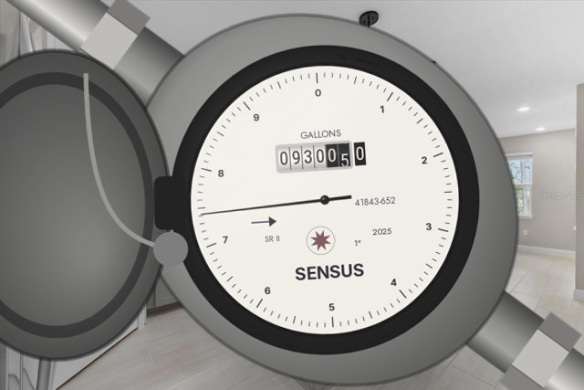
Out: value=930047.4 unit=gal
